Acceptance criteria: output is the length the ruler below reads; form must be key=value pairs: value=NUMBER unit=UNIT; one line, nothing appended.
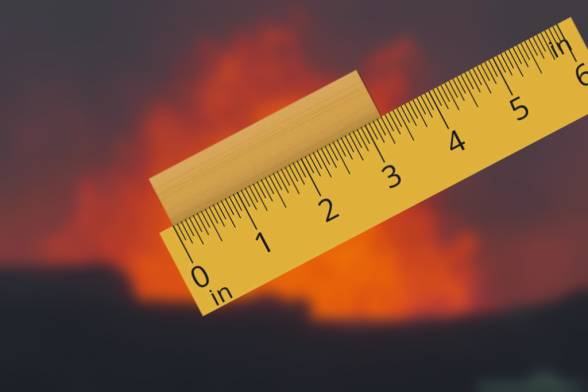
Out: value=3.25 unit=in
